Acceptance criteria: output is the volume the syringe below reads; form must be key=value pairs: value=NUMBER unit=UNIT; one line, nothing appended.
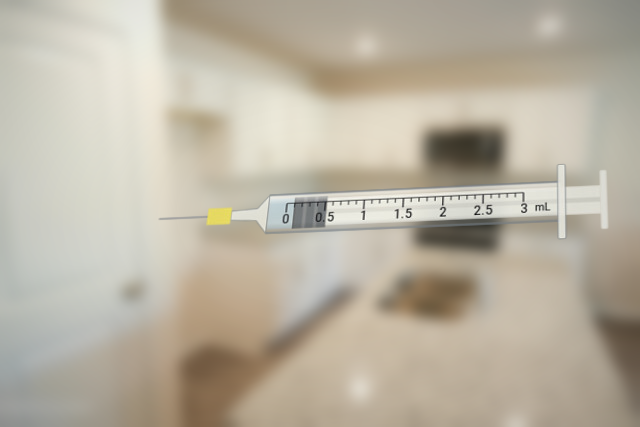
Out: value=0.1 unit=mL
